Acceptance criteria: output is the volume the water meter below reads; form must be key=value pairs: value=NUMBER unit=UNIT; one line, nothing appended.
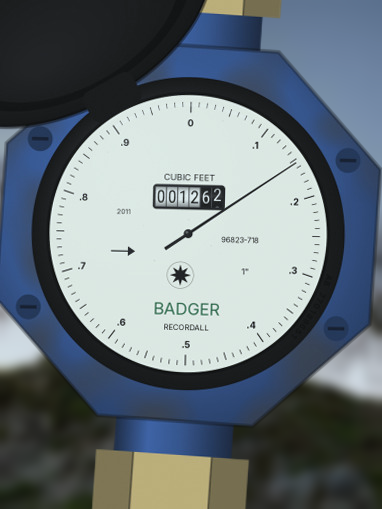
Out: value=1262.15 unit=ft³
